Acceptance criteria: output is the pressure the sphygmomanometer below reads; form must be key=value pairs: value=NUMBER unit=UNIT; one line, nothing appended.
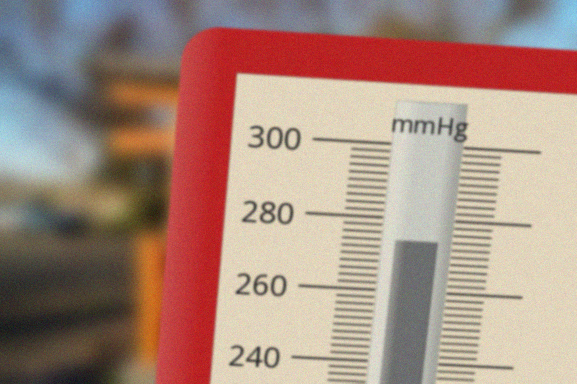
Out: value=274 unit=mmHg
